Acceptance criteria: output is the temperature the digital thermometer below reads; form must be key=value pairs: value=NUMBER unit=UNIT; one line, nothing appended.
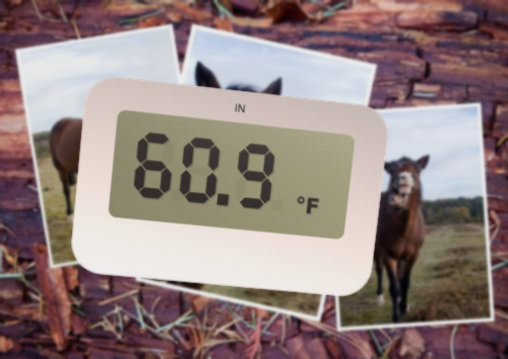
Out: value=60.9 unit=°F
